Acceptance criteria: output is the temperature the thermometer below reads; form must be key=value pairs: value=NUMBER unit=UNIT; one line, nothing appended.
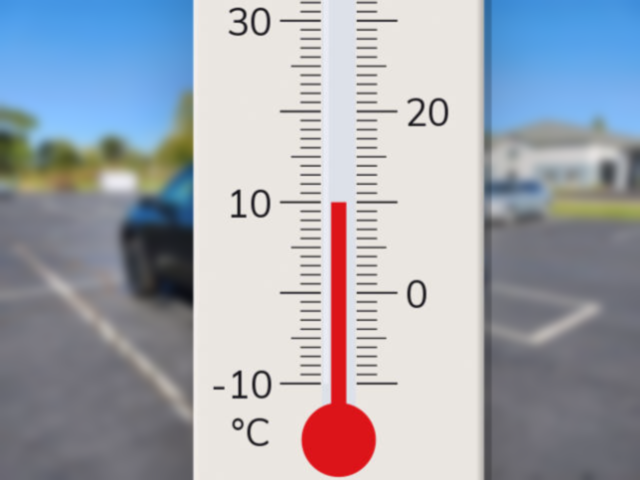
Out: value=10 unit=°C
